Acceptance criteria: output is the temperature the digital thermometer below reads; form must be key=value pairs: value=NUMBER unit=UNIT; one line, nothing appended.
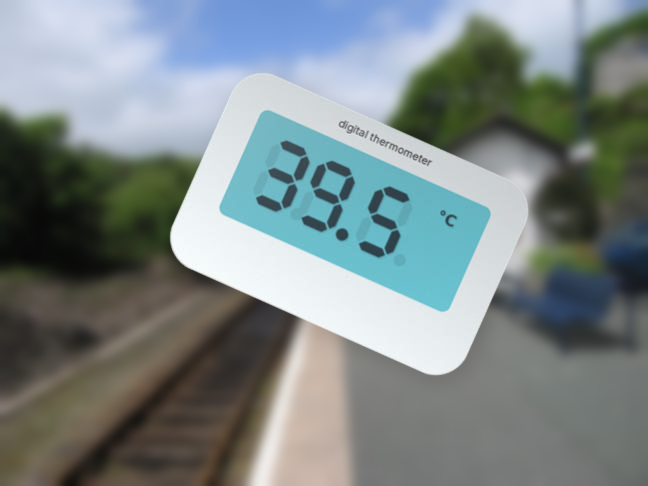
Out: value=39.5 unit=°C
